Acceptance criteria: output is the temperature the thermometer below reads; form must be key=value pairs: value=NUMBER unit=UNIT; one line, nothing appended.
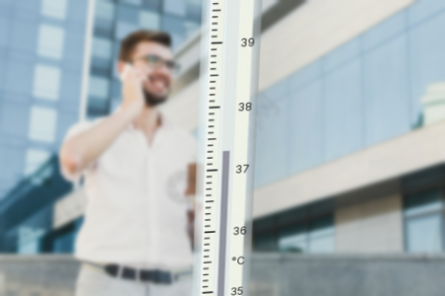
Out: value=37.3 unit=°C
